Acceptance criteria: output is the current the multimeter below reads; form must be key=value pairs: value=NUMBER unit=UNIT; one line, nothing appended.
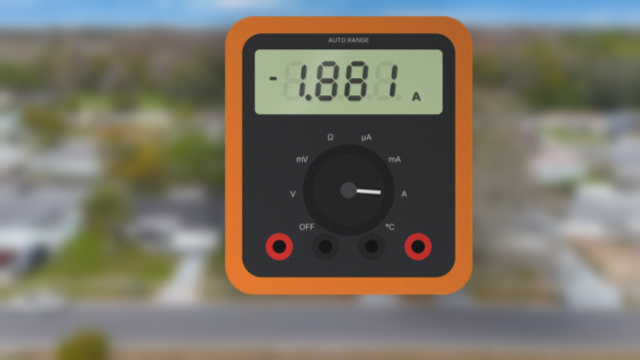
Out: value=-1.881 unit=A
